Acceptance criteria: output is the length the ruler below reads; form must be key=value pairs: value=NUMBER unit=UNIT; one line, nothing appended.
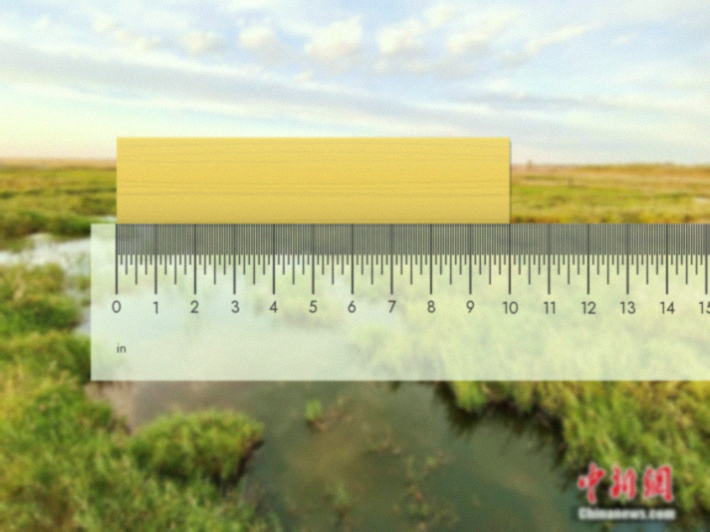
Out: value=10 unit=in
